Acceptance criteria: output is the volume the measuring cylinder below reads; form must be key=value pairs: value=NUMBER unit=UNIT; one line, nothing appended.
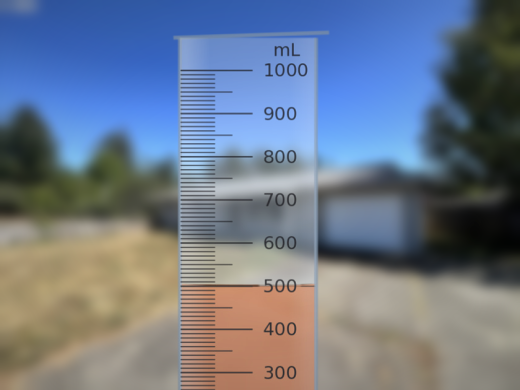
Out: value=500 unit=mL
